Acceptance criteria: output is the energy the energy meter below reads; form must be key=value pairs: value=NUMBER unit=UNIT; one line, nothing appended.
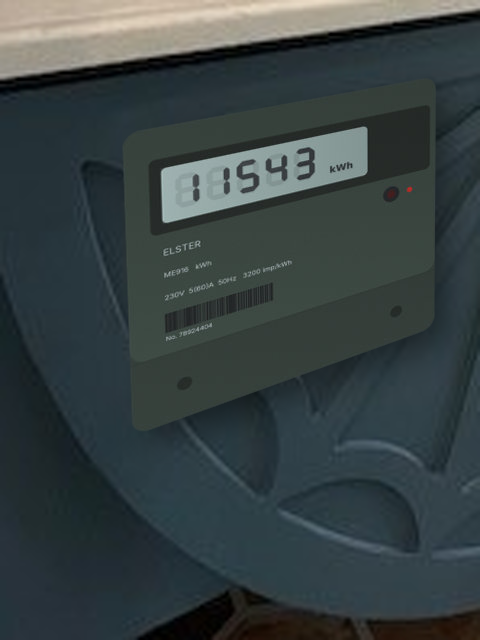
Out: value=11543 unit=kWh
